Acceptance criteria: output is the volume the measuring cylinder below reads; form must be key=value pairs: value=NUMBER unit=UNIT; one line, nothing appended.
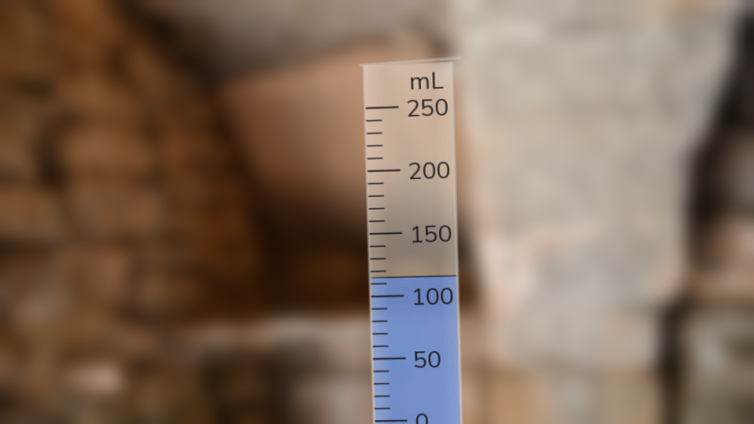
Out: value=115 unit=mL
